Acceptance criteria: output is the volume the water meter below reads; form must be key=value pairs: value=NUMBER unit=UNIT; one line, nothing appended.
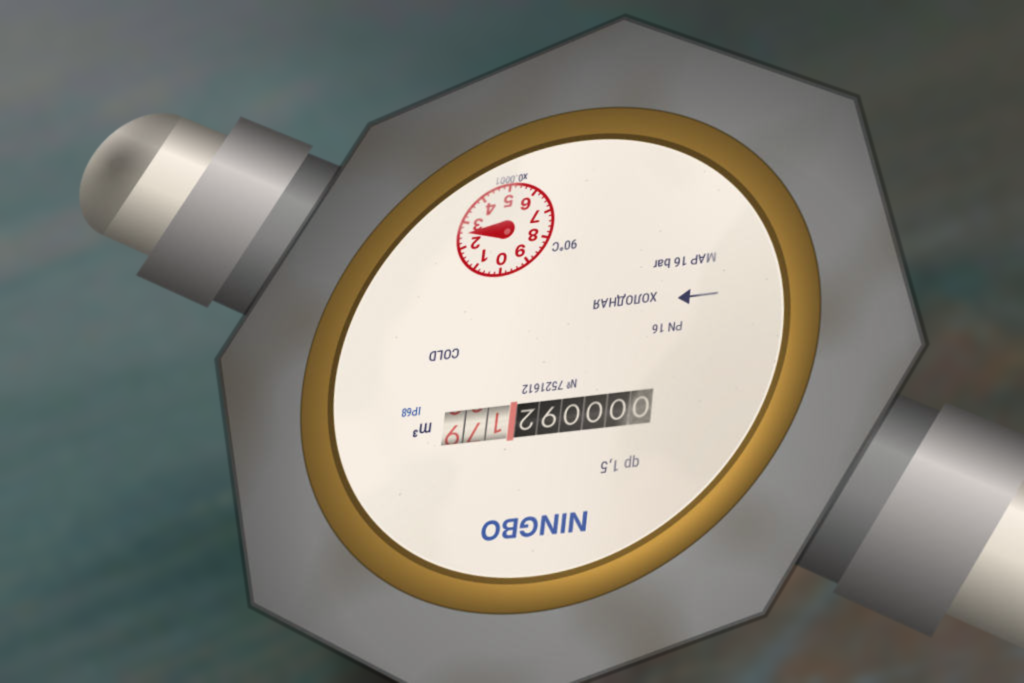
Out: value=92.1792 unit=m³
